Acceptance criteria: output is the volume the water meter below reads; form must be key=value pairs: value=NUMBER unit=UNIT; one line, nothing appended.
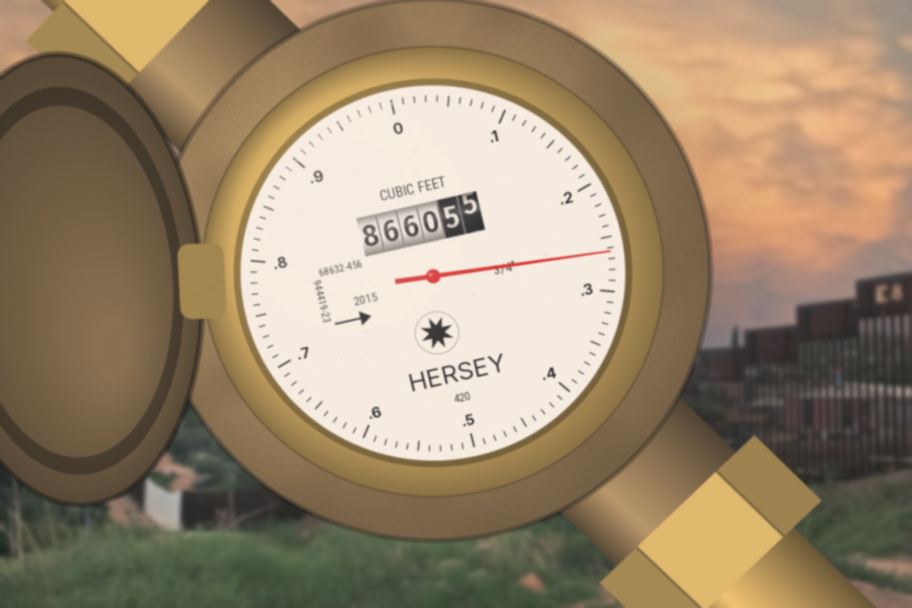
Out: value=866055.26 unit=ft³
